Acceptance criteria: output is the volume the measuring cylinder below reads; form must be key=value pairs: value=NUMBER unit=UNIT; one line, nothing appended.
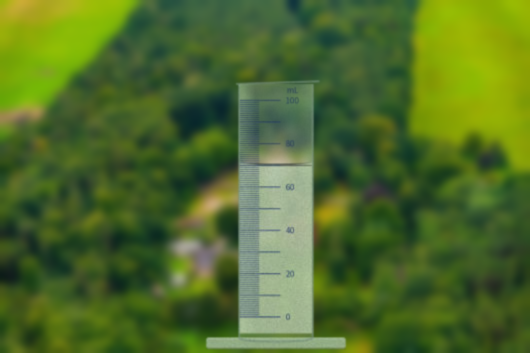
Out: value=70 unit=mL
